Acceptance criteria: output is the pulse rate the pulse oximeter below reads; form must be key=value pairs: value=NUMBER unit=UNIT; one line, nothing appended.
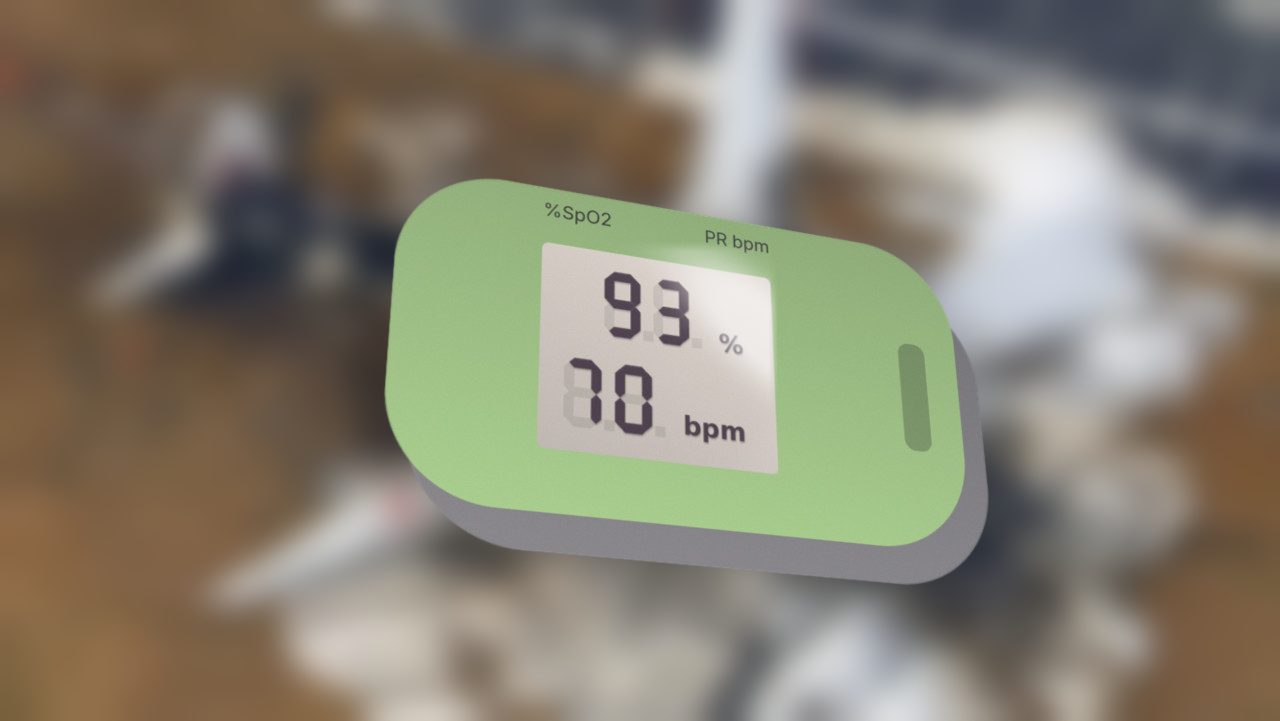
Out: value=70 unit=bpm
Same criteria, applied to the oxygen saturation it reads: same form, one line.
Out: value=93 unit=%
